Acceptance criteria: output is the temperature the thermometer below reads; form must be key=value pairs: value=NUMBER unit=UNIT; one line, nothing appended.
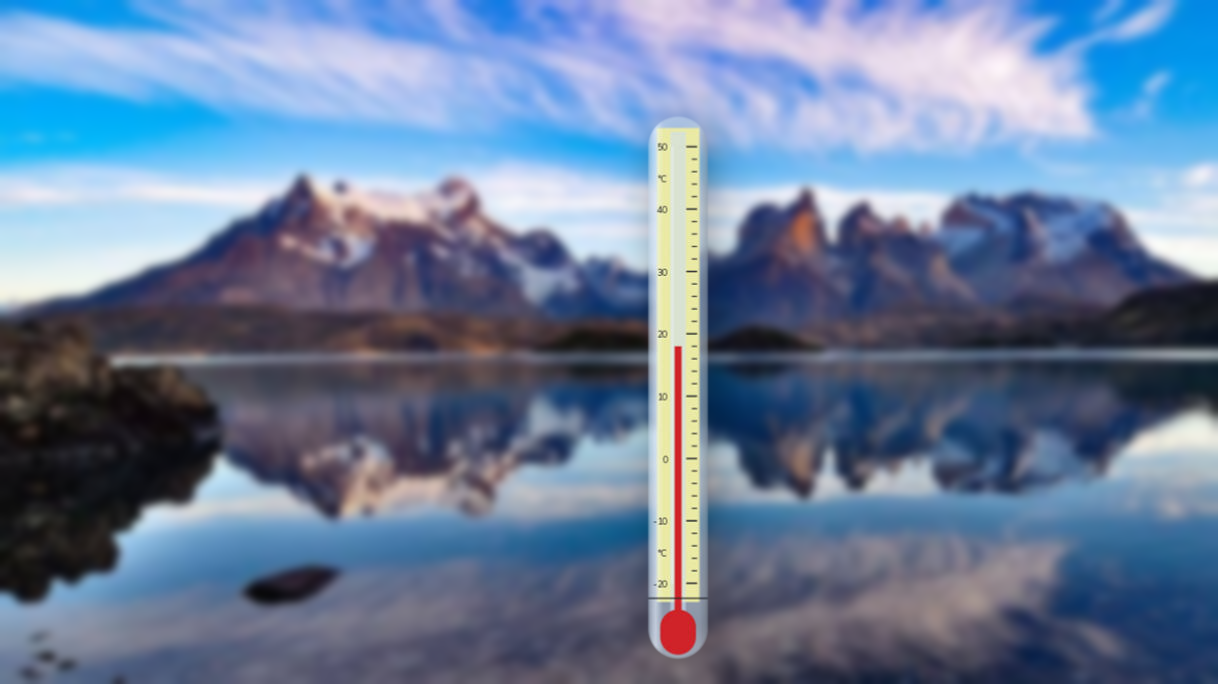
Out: value=18 unit=°C
